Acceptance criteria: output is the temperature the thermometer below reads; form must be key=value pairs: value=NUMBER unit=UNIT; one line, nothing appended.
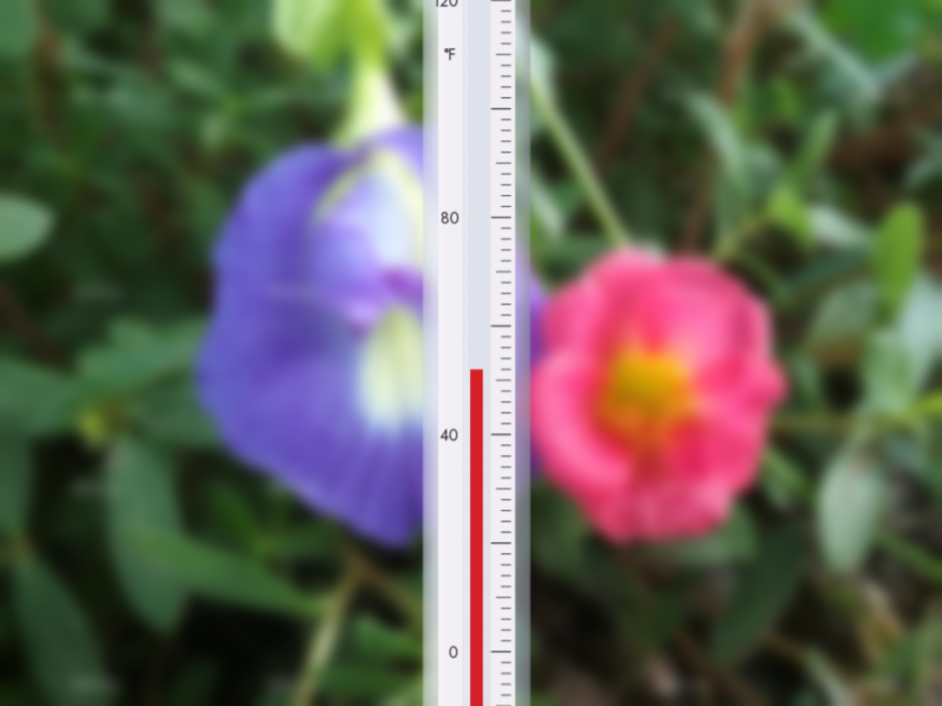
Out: value=52 unit=°F
